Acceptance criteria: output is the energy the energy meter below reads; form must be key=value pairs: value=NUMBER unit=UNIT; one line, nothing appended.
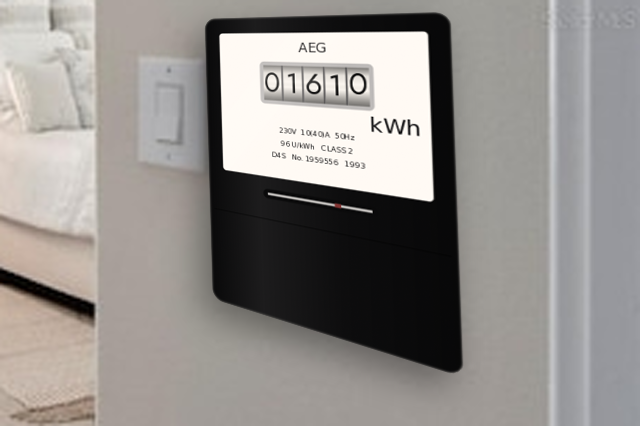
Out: value=1610 unit=kWh
